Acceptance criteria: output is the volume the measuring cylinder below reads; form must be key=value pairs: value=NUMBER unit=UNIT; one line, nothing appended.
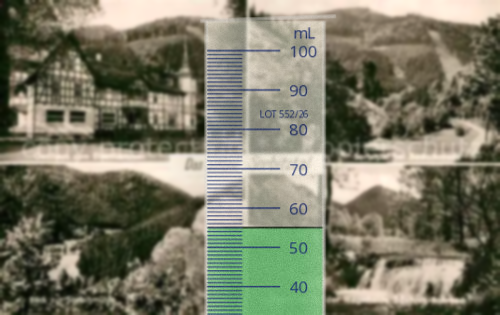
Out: value=55 unit=mL
